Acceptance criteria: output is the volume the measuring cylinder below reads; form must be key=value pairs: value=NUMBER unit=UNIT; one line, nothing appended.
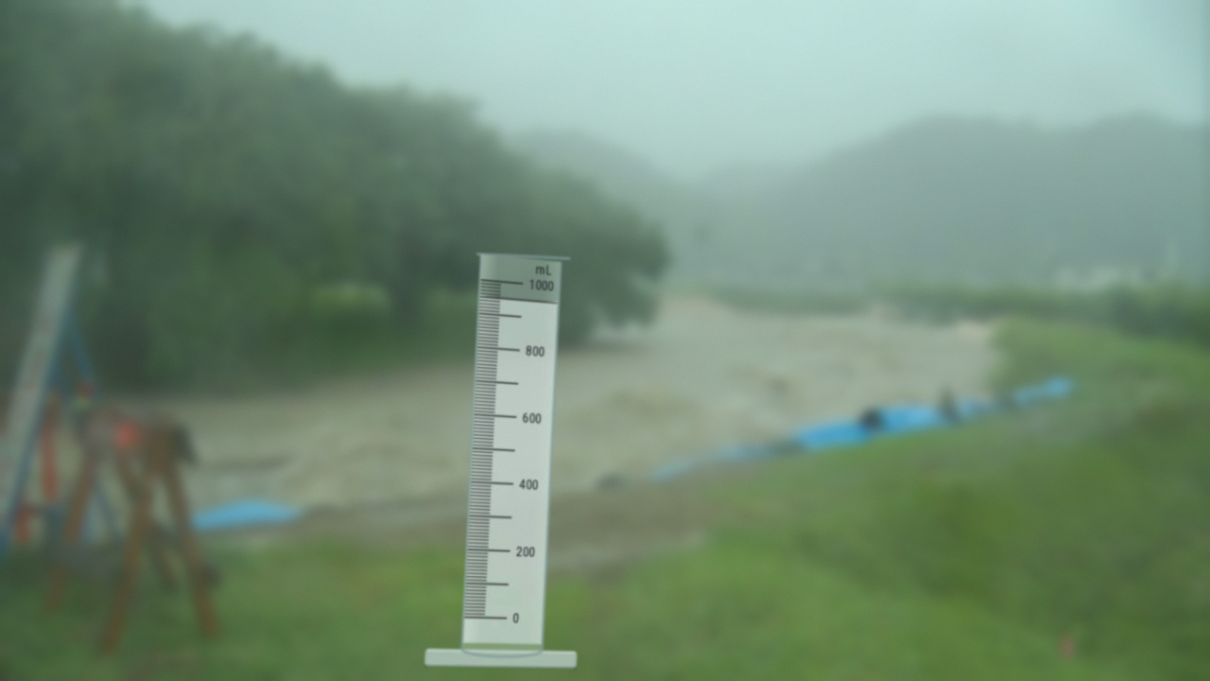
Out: value=950 unit=mL
